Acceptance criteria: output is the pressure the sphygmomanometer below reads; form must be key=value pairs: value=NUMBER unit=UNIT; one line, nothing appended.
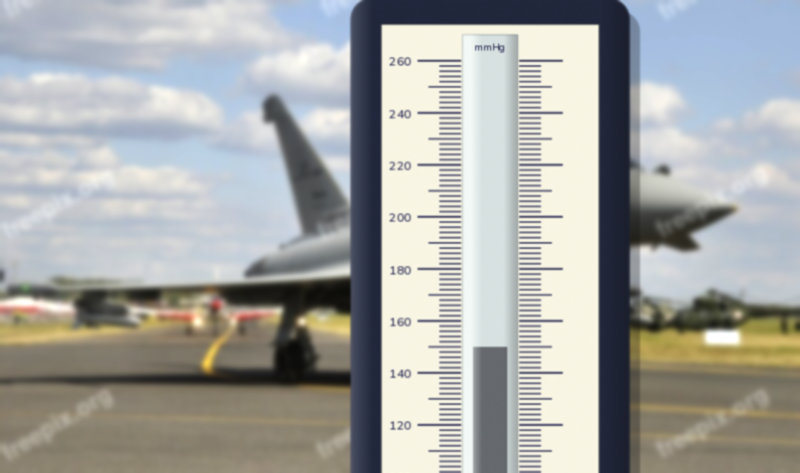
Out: value=150 unit=mmHg
